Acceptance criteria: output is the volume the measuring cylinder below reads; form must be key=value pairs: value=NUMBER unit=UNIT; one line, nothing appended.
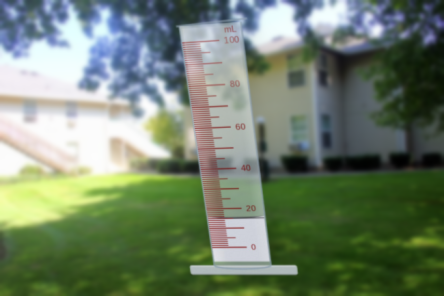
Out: value=15 unit=mL
